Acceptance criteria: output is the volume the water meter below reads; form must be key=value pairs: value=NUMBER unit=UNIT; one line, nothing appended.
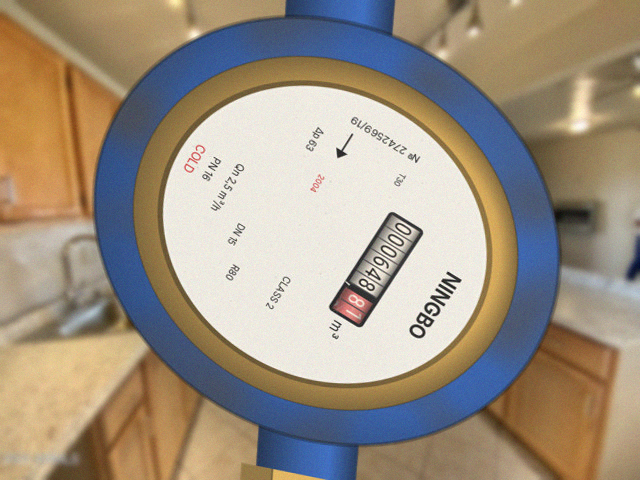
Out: value=648.81 unit=m³
